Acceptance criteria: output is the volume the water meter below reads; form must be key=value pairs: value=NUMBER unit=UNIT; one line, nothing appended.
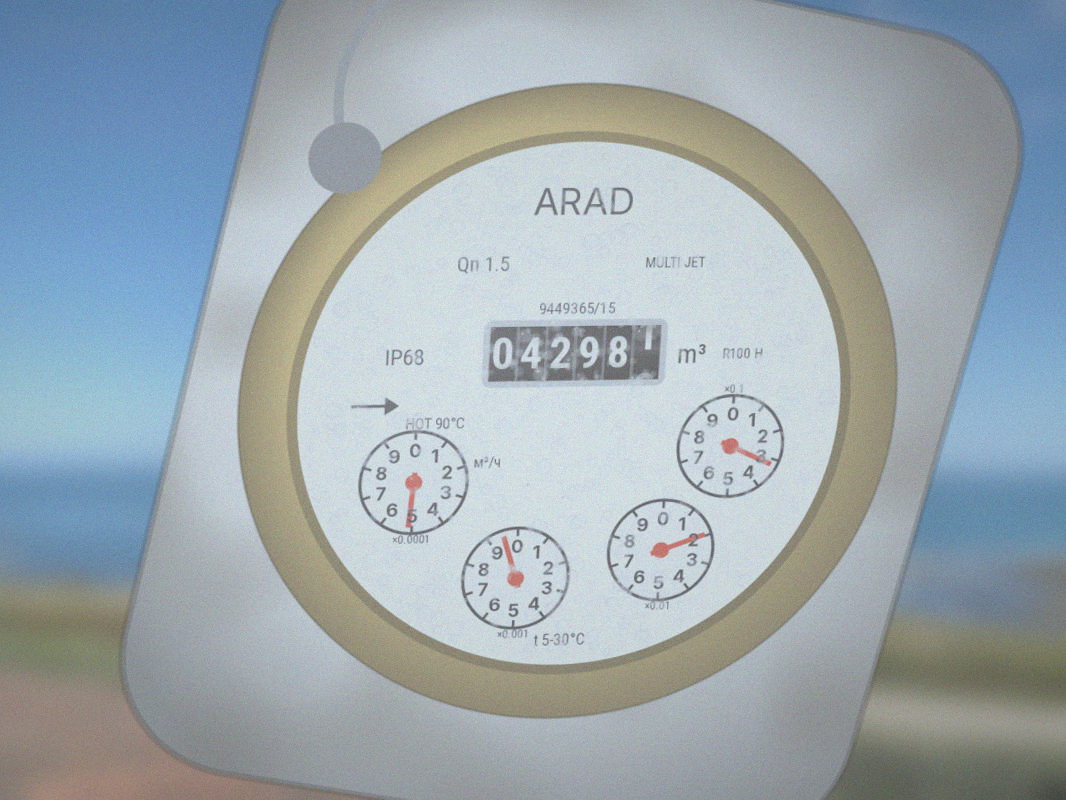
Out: value=42981.3195 unit=m³
